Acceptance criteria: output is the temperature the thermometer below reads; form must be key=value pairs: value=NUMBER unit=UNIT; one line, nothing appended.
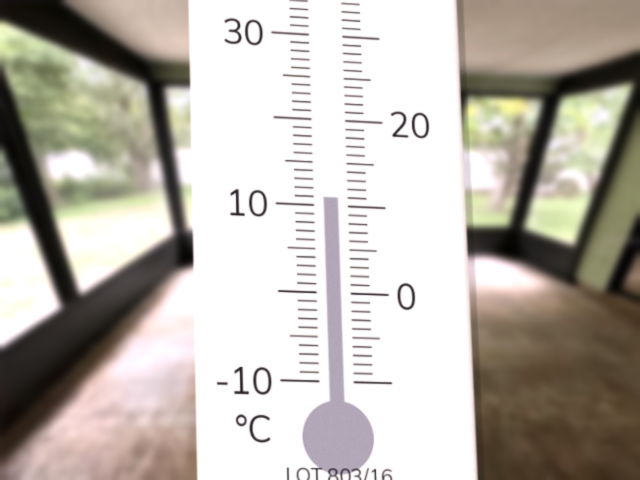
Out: value=11 unit=°C
